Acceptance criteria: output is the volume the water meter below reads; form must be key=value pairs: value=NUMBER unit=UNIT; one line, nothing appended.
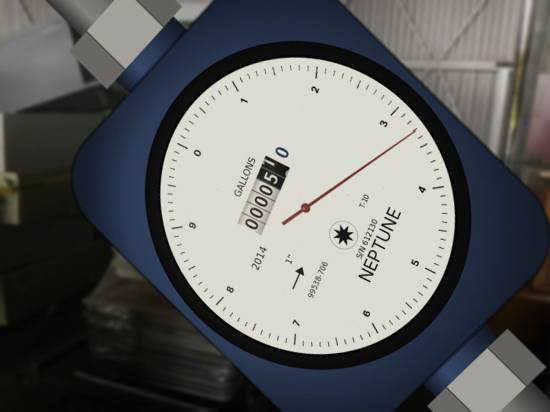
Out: value=513.3 unit=gal
